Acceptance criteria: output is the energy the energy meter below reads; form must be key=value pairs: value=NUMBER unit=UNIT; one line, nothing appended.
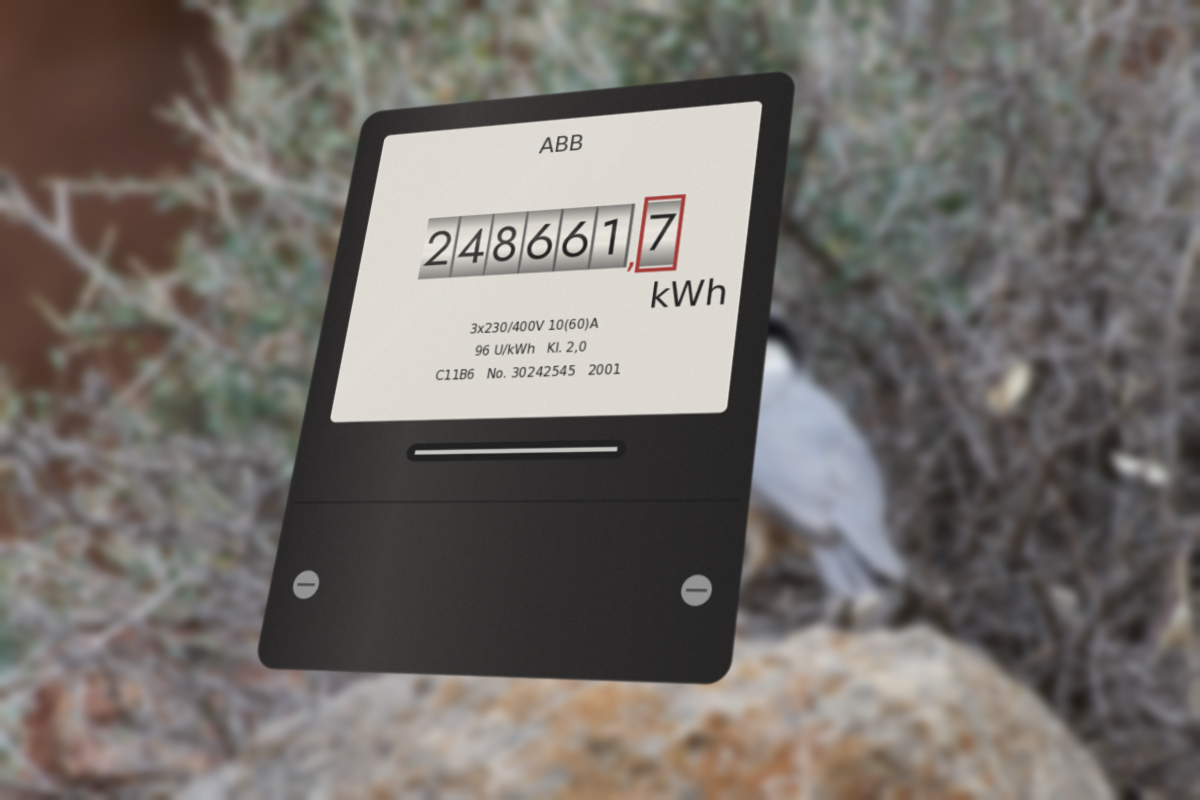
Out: value=248661.7 unit=kWh
